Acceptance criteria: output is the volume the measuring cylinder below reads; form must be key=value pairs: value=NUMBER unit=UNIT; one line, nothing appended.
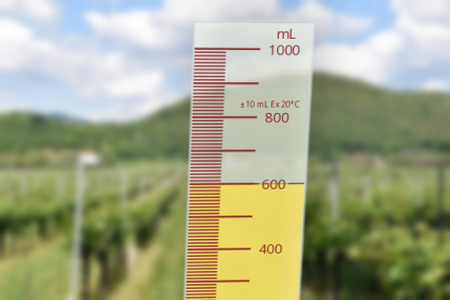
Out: value=600 unit=mL
